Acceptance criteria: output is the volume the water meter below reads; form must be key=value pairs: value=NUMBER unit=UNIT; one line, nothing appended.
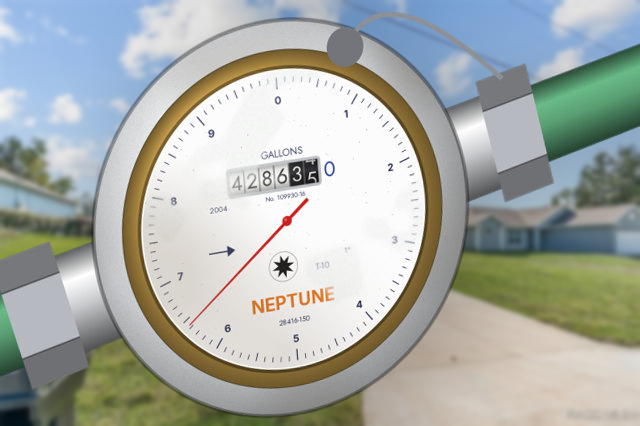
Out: value=4286346.4 unit=gal
